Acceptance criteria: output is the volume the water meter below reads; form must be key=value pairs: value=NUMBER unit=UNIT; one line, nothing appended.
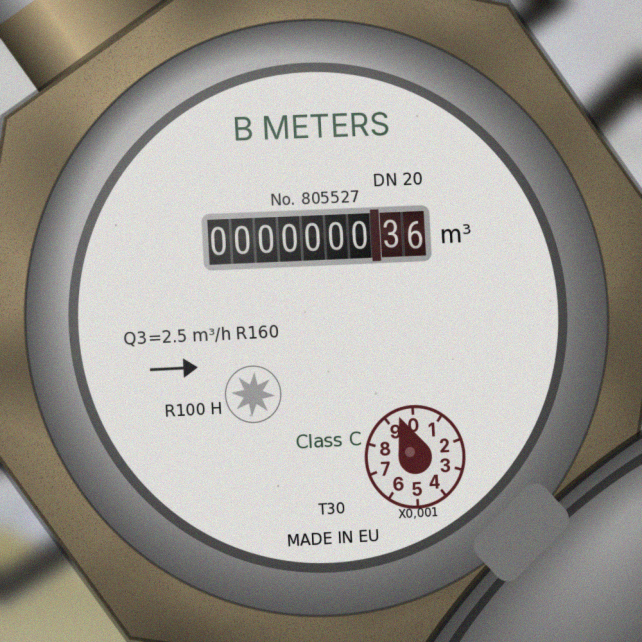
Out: value=0.359 unit=m³
